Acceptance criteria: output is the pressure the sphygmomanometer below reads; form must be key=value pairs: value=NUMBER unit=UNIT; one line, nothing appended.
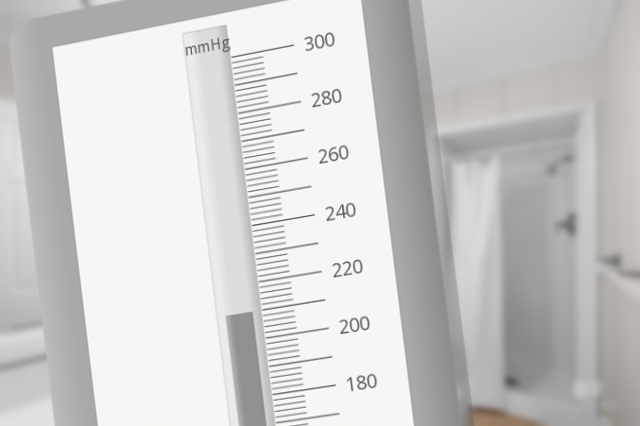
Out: value=210 unit=mmHg
